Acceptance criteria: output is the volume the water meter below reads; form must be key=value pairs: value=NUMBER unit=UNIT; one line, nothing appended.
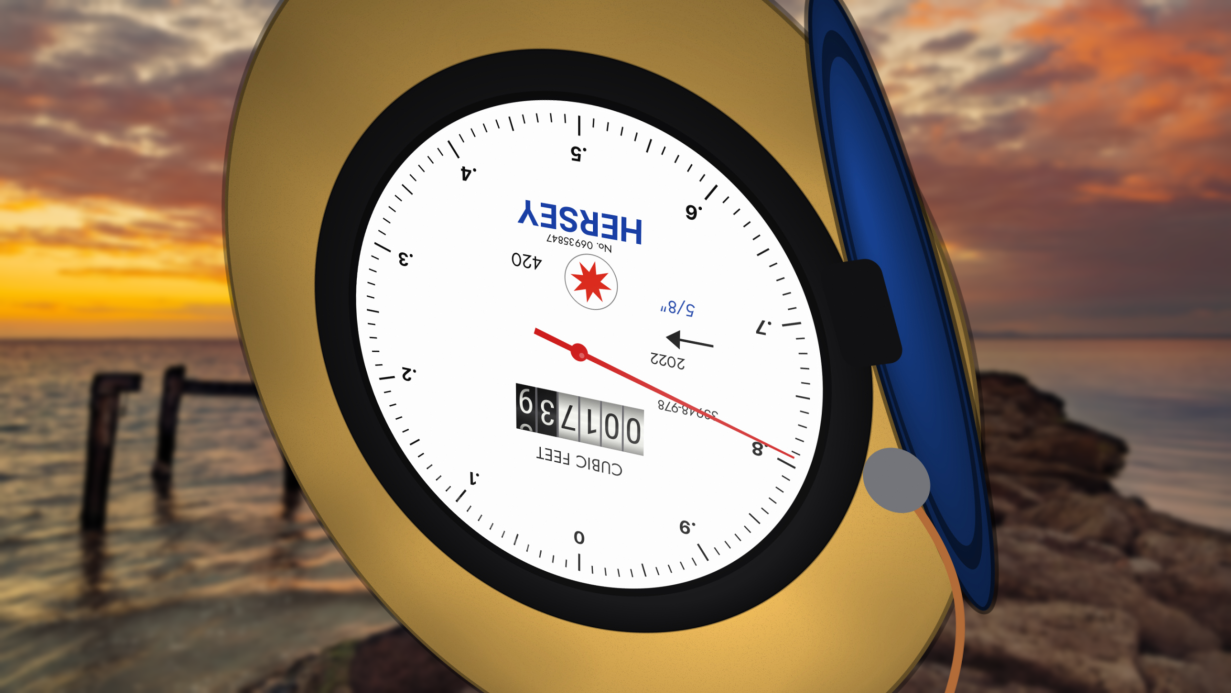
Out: value=1738.79 unit=ft³
